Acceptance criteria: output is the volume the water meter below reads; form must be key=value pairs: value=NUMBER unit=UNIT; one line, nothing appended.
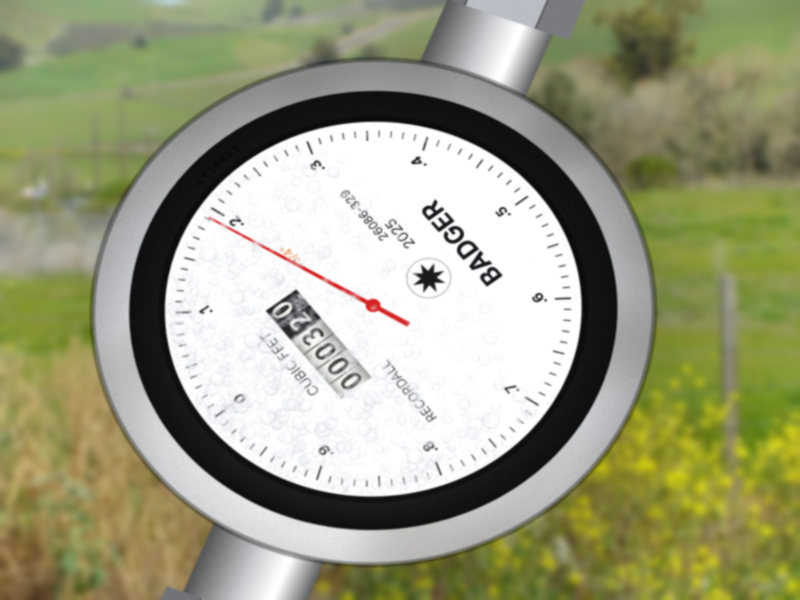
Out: value=320.19 unit=ft³
